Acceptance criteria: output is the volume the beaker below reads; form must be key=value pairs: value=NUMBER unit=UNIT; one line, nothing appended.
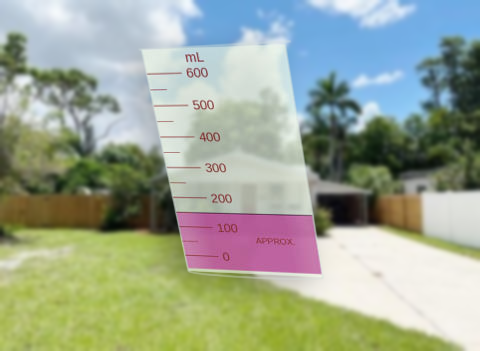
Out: value=150 unit=mL
